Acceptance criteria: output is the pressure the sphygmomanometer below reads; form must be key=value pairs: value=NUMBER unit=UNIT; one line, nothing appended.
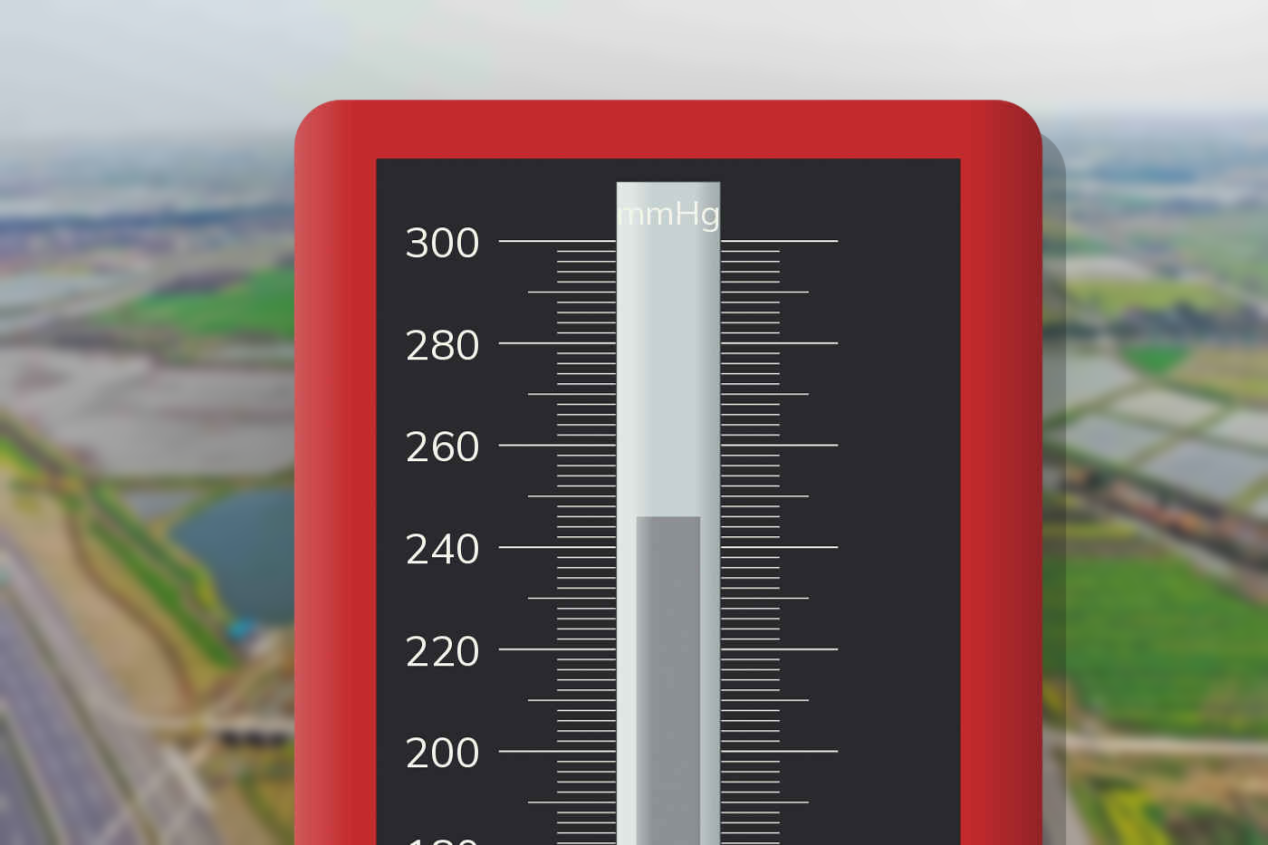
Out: value=246 unit=mmHg
